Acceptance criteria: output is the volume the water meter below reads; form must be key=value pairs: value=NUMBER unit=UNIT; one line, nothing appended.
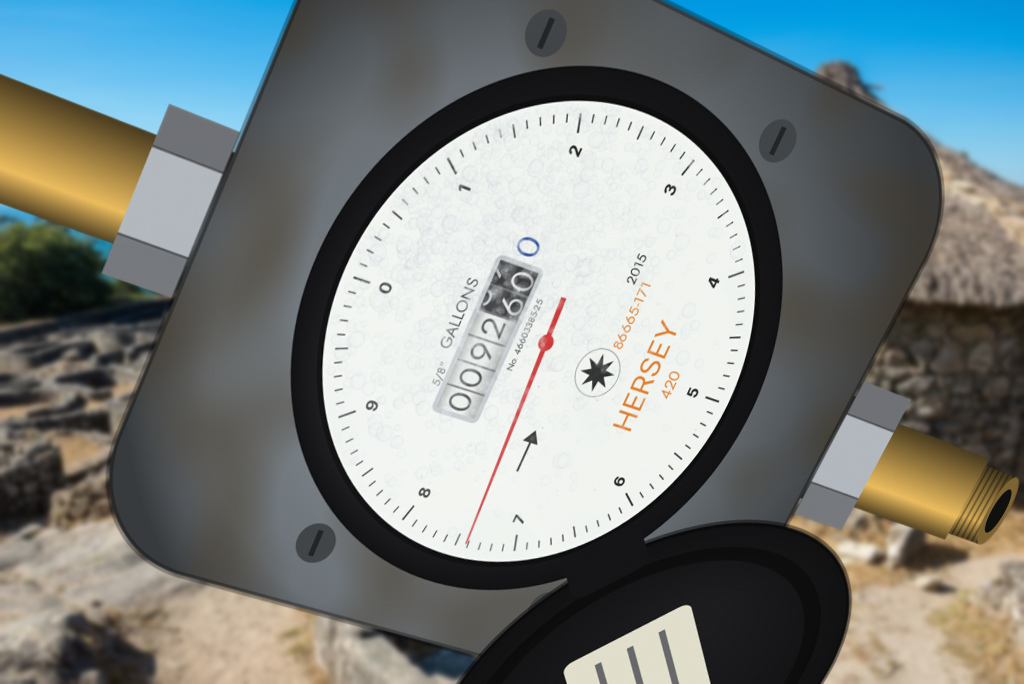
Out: value=92597.4 unit=gal
